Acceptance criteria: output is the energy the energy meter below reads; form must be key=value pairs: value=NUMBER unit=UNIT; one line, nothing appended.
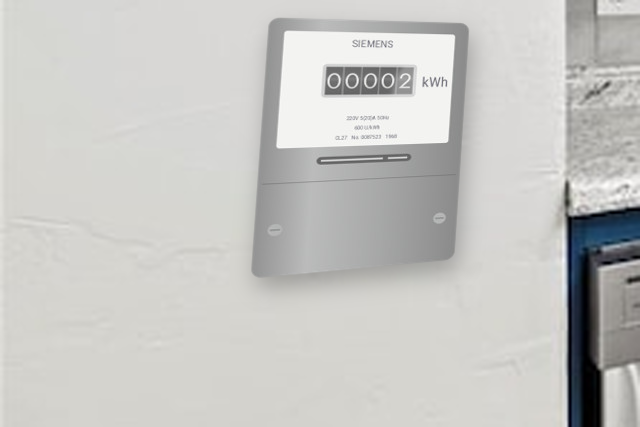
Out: value=2 unit=kWh
